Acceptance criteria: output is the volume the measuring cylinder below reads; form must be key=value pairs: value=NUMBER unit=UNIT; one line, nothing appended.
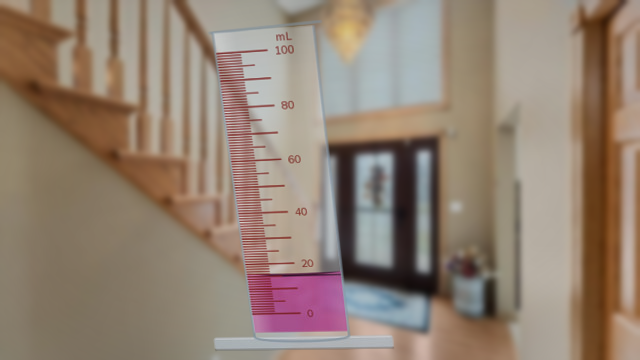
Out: value=15 unit=mL
